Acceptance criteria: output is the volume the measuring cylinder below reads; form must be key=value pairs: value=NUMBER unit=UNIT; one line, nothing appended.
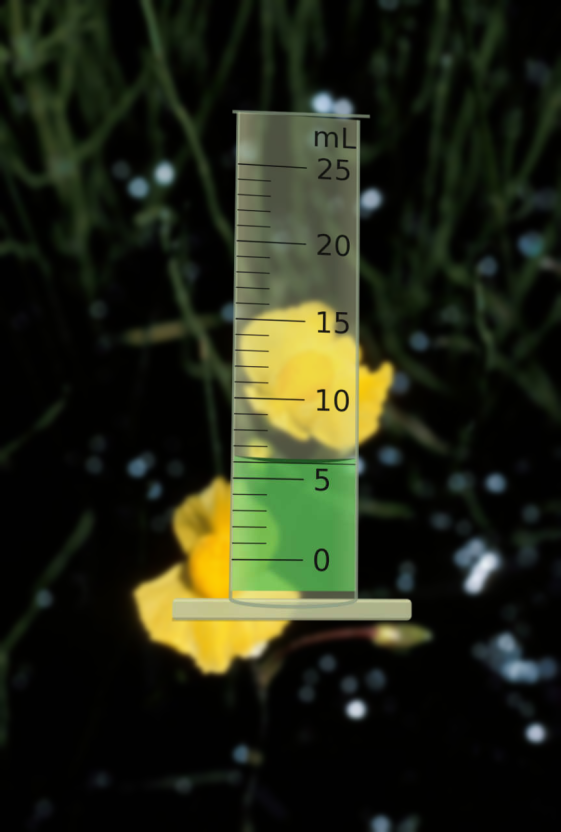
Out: value=6 unit=mL
